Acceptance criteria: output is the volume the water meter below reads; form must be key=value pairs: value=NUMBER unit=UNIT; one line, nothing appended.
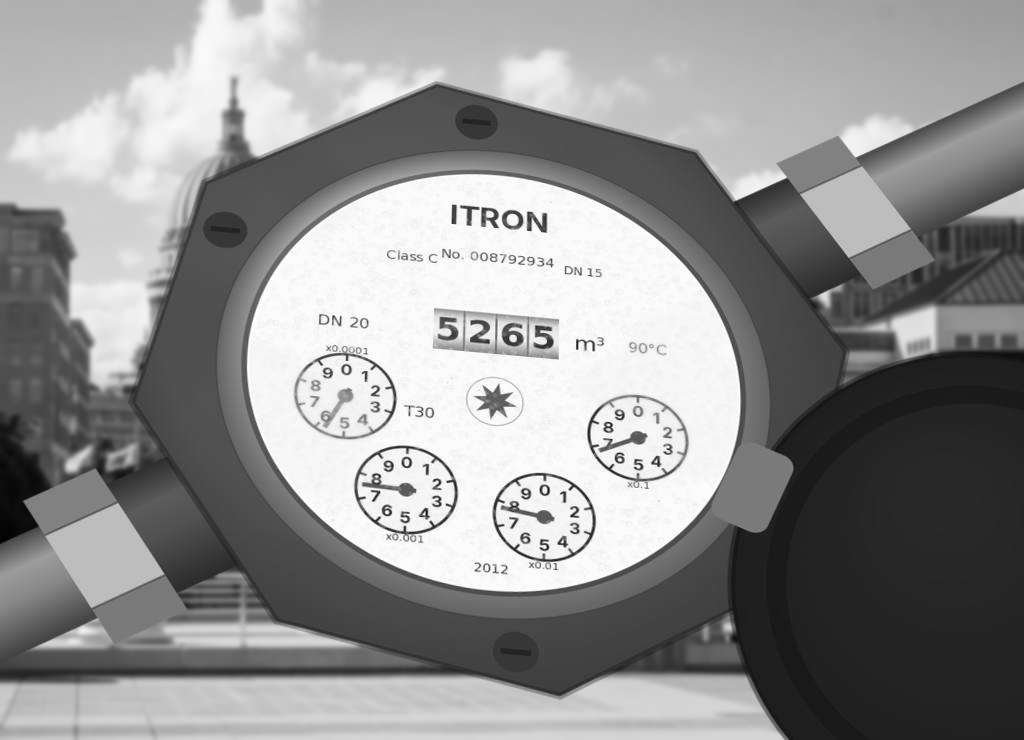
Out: value=5265.6775 unit=m³
